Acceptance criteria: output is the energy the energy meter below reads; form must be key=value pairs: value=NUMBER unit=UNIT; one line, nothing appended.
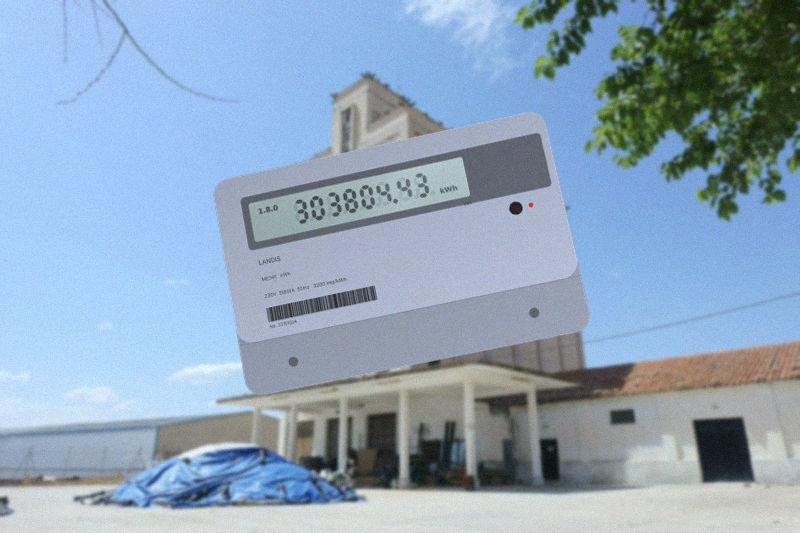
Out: value=303804.43 unit=kWh
